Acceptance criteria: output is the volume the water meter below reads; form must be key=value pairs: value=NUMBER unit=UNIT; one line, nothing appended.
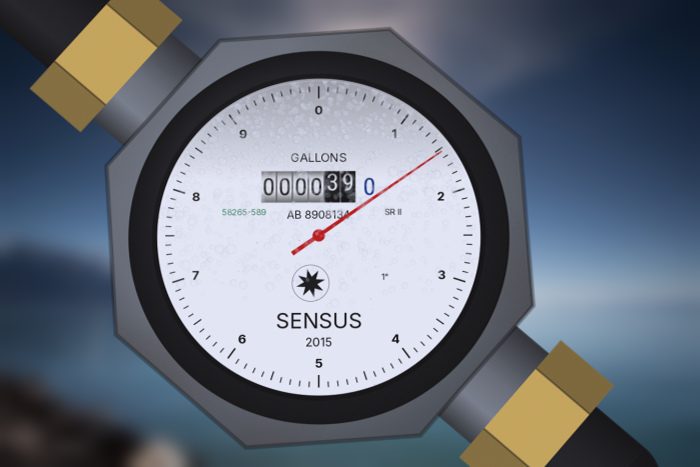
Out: value=391.5 unit=gal
